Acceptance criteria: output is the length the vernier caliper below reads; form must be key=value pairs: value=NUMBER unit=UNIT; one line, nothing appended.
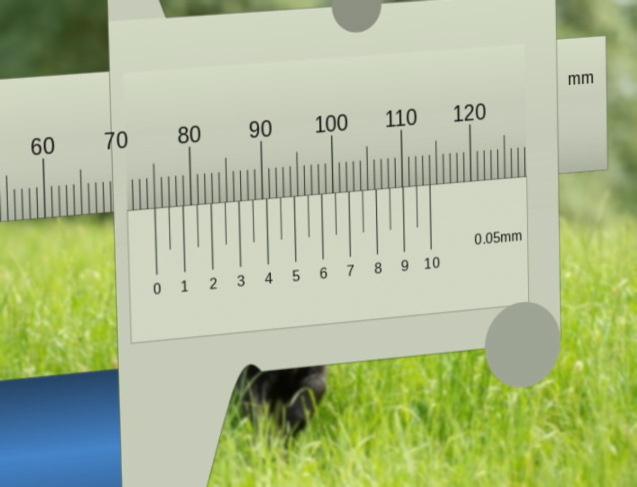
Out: value=75.0 unit=mm
